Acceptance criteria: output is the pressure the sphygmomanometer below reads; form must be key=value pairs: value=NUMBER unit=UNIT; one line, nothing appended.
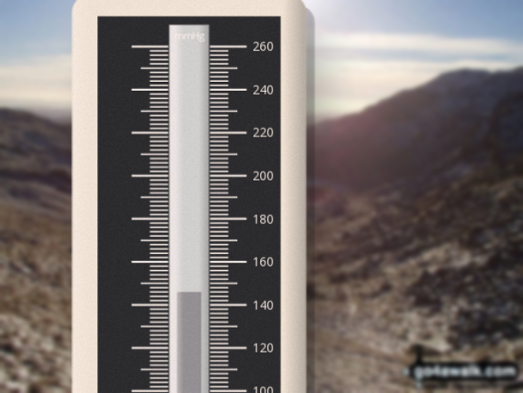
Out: value=146 unit=mmHg
